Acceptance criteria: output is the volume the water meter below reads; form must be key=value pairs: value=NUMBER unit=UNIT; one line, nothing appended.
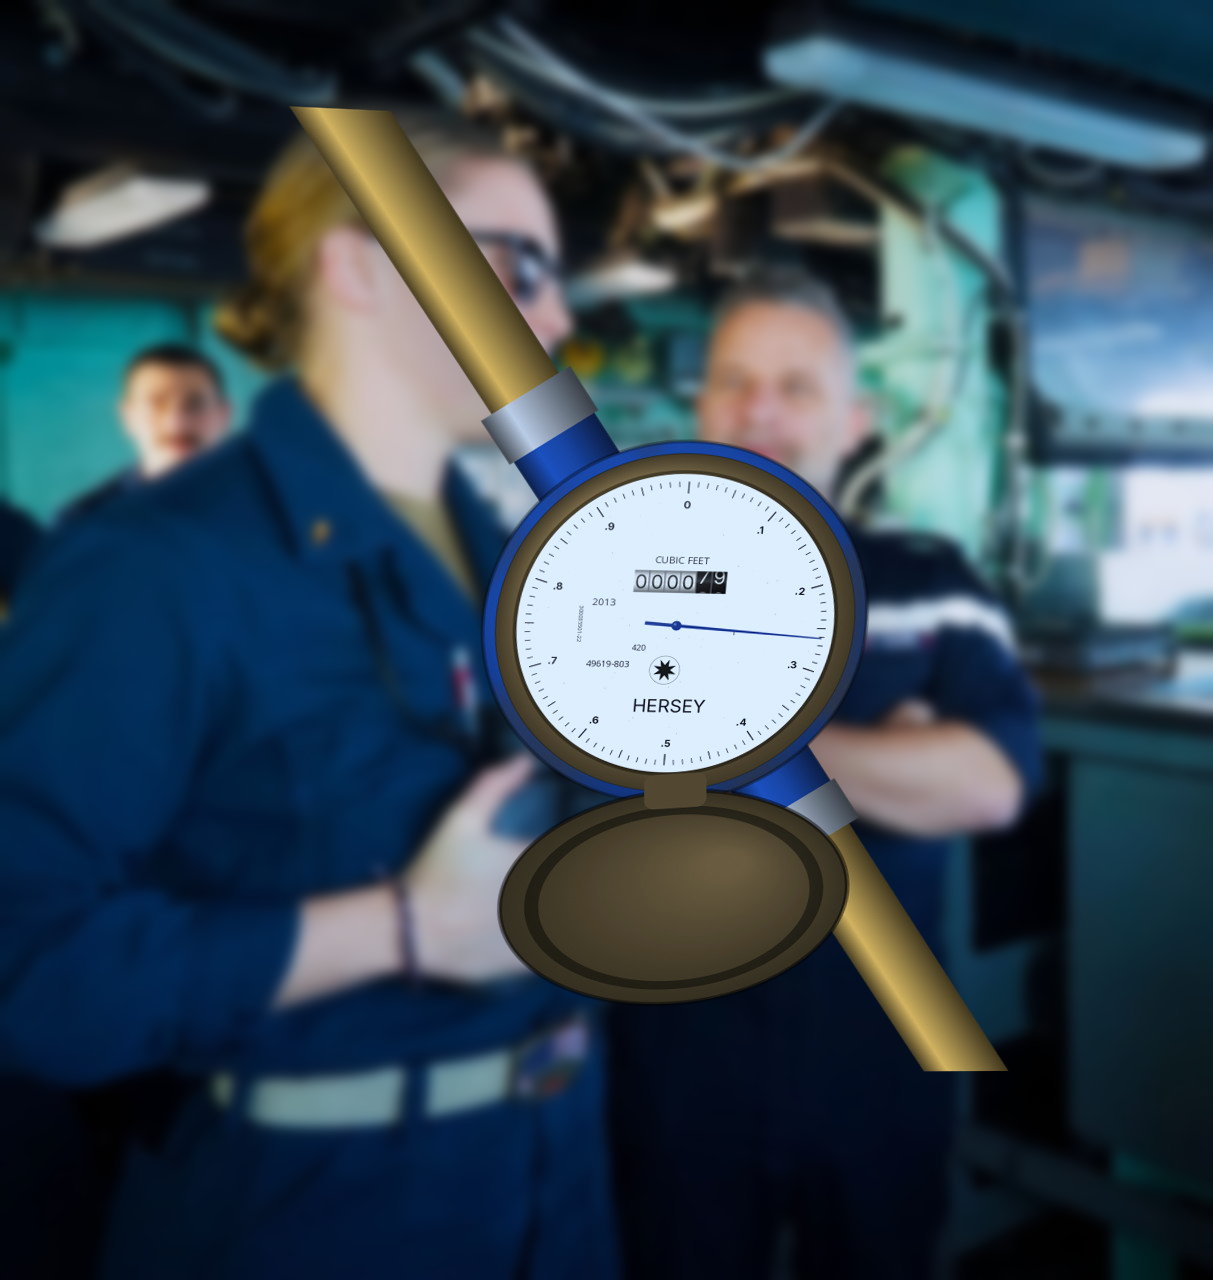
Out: value=79.26 unit=ft³
